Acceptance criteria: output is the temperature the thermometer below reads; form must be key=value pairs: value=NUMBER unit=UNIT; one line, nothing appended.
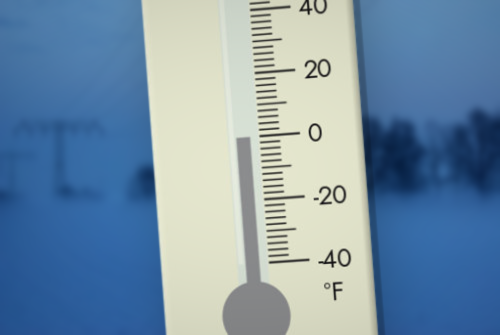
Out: value=0 unit=°F
